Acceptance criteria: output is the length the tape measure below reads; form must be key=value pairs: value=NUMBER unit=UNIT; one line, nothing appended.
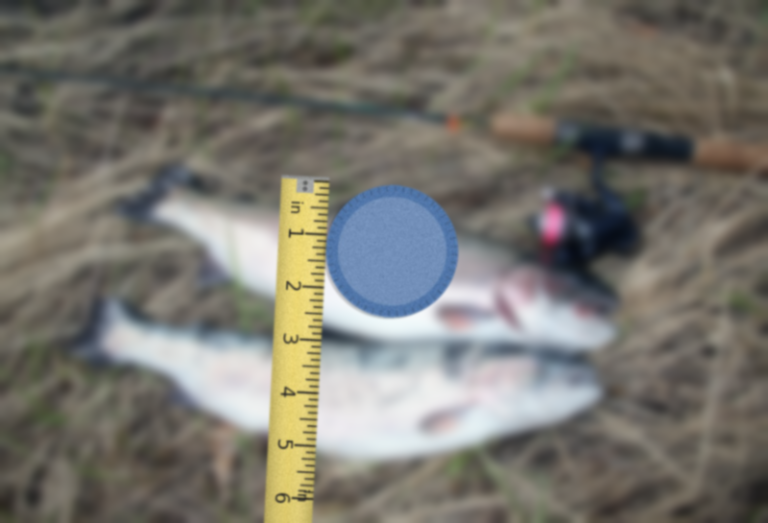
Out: value=2.5 unit=in
